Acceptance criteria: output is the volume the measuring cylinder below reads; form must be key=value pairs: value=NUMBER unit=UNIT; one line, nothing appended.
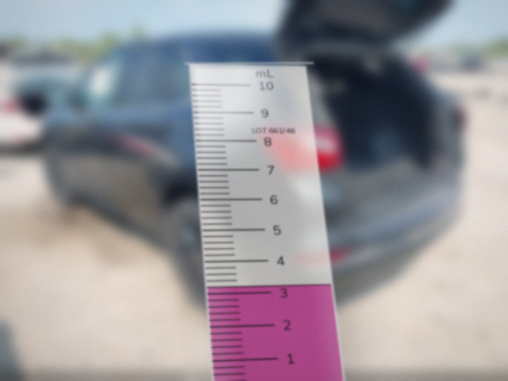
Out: value=3.2 unit=mL
